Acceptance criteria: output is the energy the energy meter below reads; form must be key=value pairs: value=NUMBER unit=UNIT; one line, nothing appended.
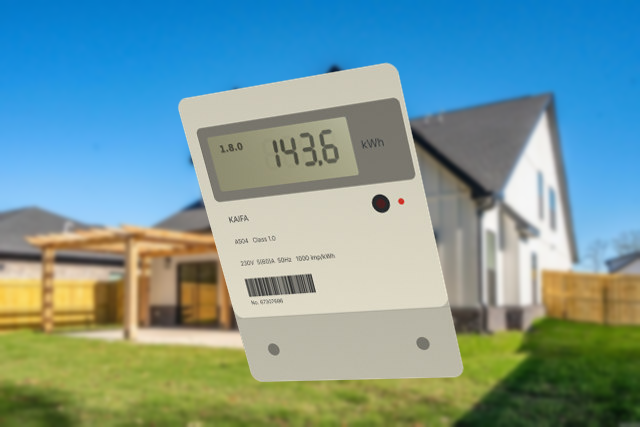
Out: value=143.6 unit=kWh
